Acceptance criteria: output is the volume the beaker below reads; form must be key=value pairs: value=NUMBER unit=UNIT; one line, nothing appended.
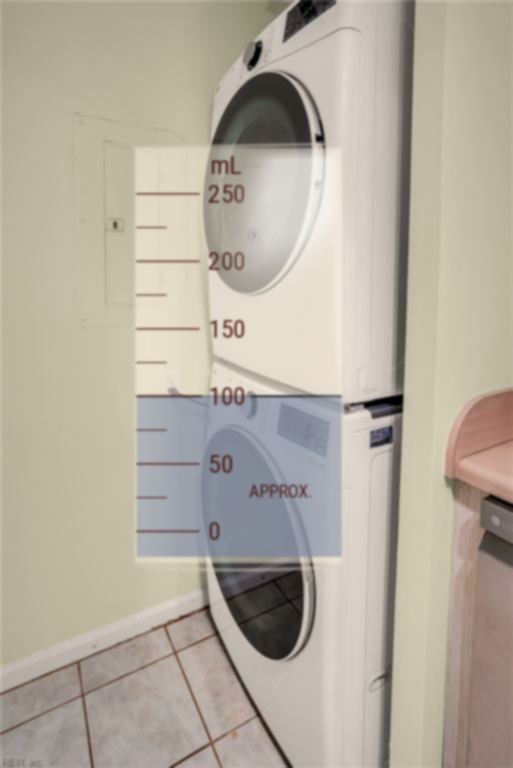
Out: value=100 unit=mL
